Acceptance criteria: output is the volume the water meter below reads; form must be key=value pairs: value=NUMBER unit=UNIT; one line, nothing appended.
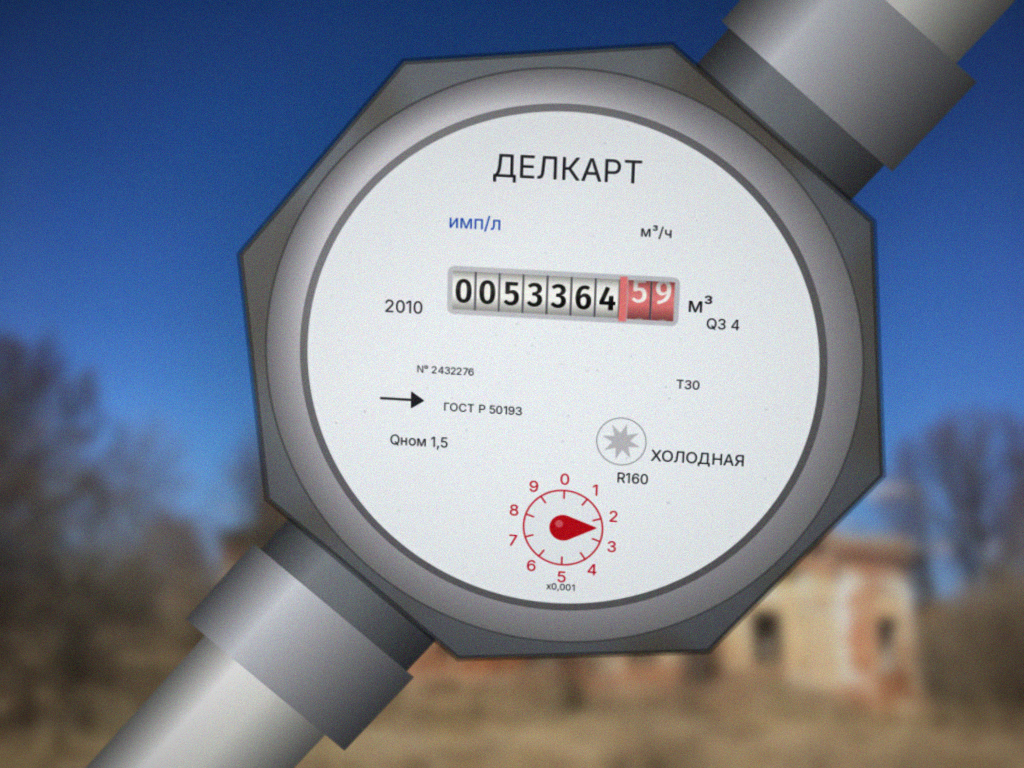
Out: value=53364.592 unit=m³
